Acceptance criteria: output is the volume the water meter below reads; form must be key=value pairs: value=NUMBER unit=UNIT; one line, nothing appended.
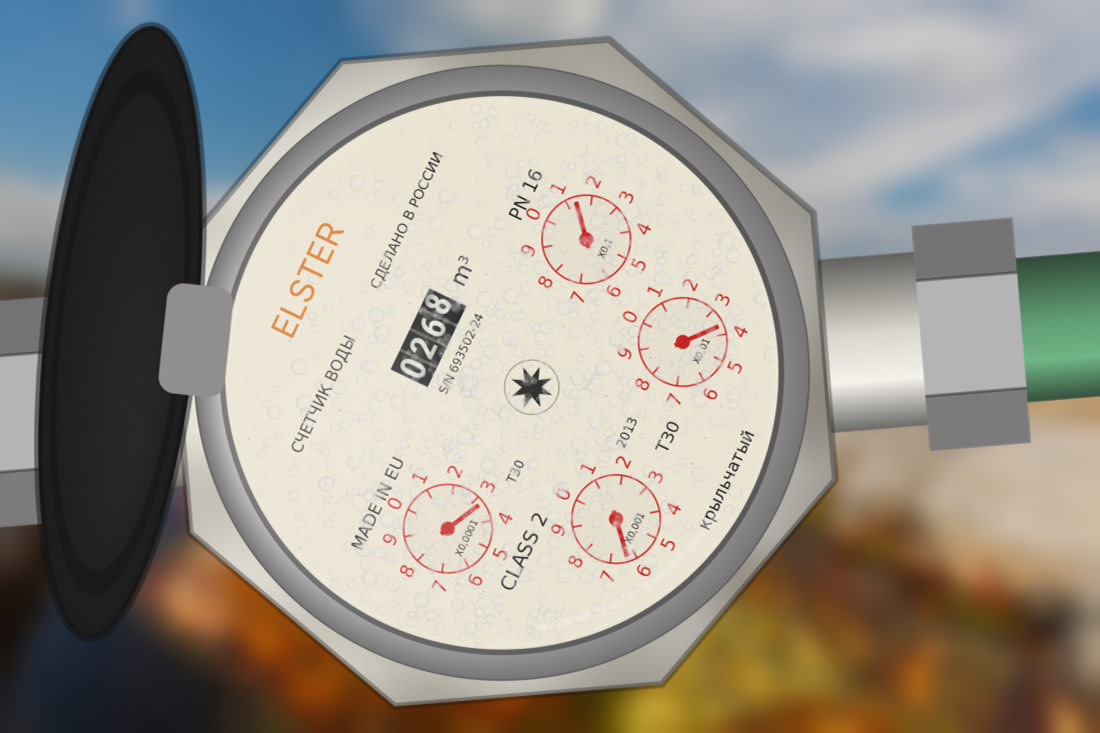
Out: value=268.1363 unit=m³
